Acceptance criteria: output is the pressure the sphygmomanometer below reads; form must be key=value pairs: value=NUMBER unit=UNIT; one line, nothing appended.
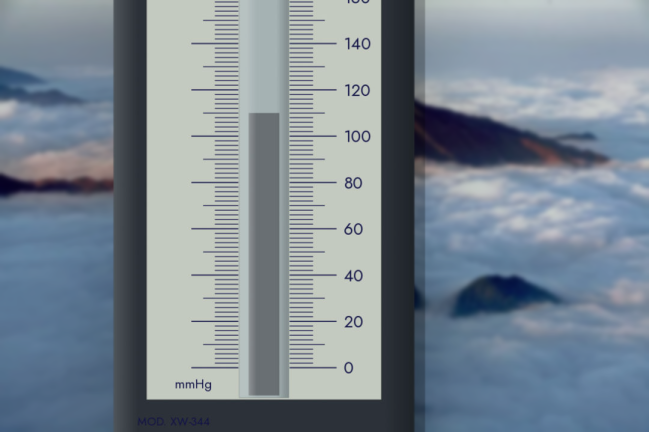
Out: value=110 unit=mmHg
